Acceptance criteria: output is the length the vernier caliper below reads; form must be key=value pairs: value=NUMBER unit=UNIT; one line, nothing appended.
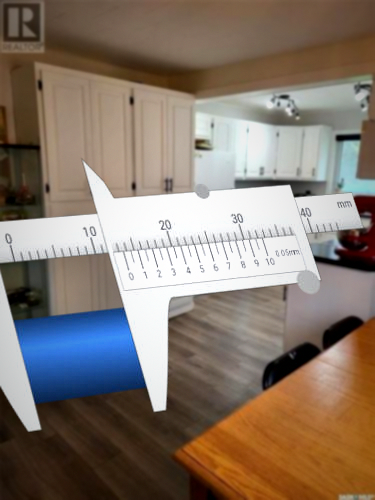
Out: value=13.6 unit=mm
